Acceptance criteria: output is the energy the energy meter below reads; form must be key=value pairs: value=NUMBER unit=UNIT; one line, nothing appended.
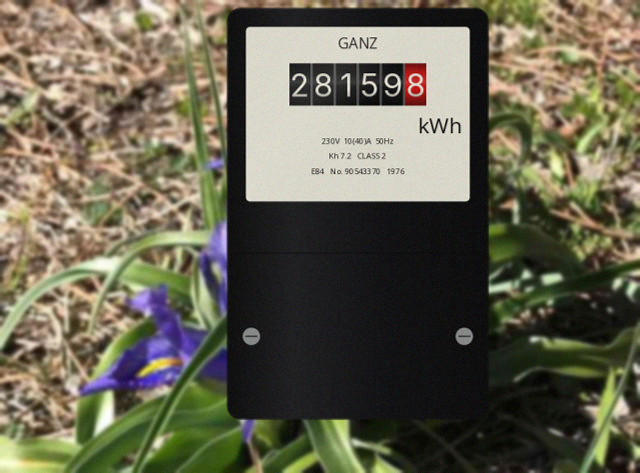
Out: value=28159.8 unit=kWh
